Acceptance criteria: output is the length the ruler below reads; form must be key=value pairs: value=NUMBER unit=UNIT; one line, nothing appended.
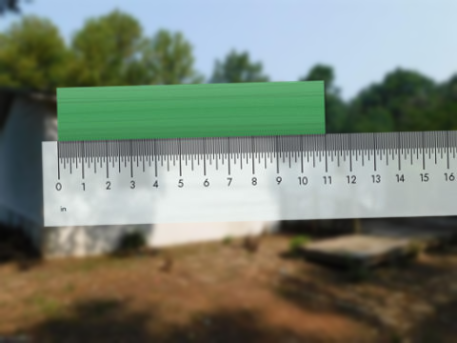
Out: value=11 unit=in
